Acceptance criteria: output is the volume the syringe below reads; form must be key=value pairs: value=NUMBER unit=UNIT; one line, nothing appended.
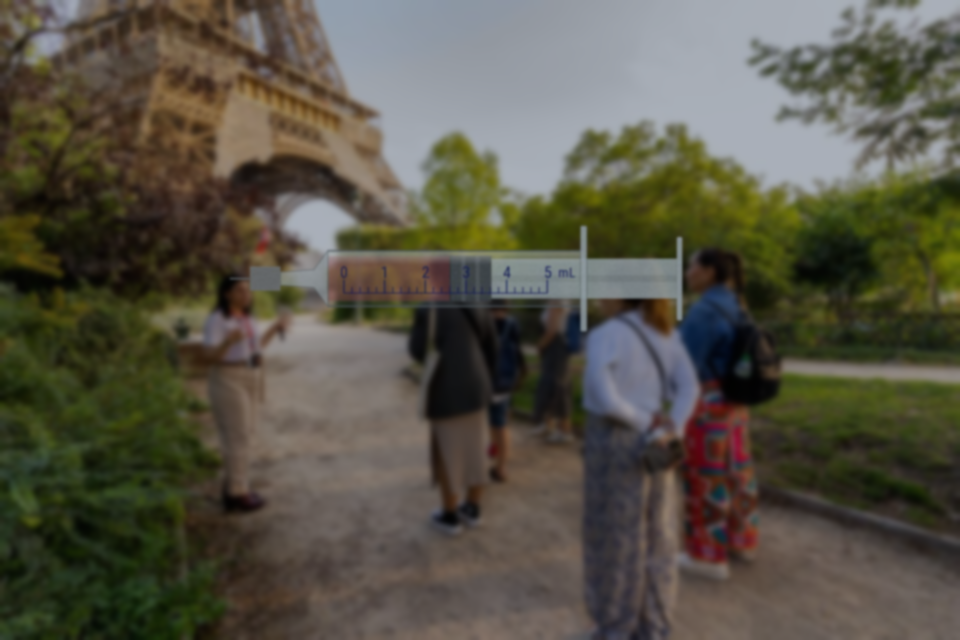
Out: value=2.6 unit=mL
